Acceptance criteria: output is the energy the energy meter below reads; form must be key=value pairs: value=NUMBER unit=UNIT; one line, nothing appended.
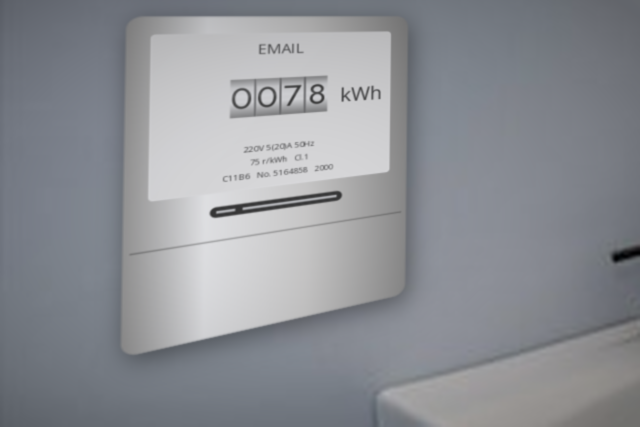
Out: value=78 unit=kWh
